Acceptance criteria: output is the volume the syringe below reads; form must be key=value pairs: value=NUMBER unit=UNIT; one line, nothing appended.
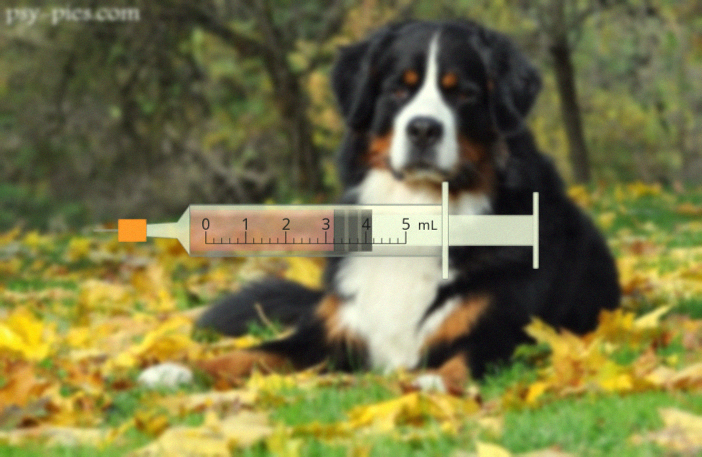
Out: value=3.2 unit=mL
